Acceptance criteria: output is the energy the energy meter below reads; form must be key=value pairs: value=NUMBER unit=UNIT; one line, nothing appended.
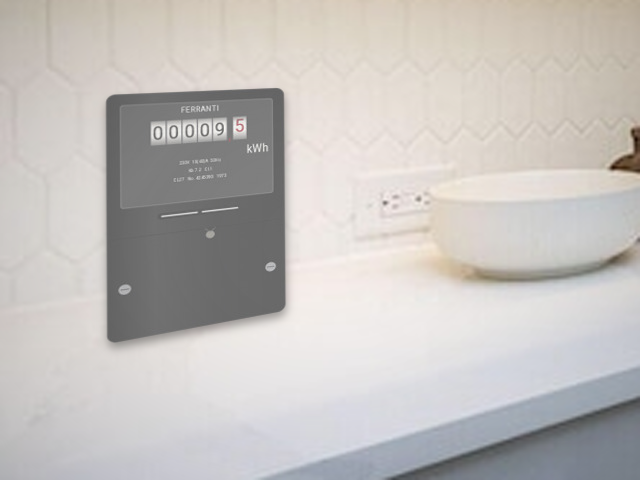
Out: value=9.5 unit=kWh
